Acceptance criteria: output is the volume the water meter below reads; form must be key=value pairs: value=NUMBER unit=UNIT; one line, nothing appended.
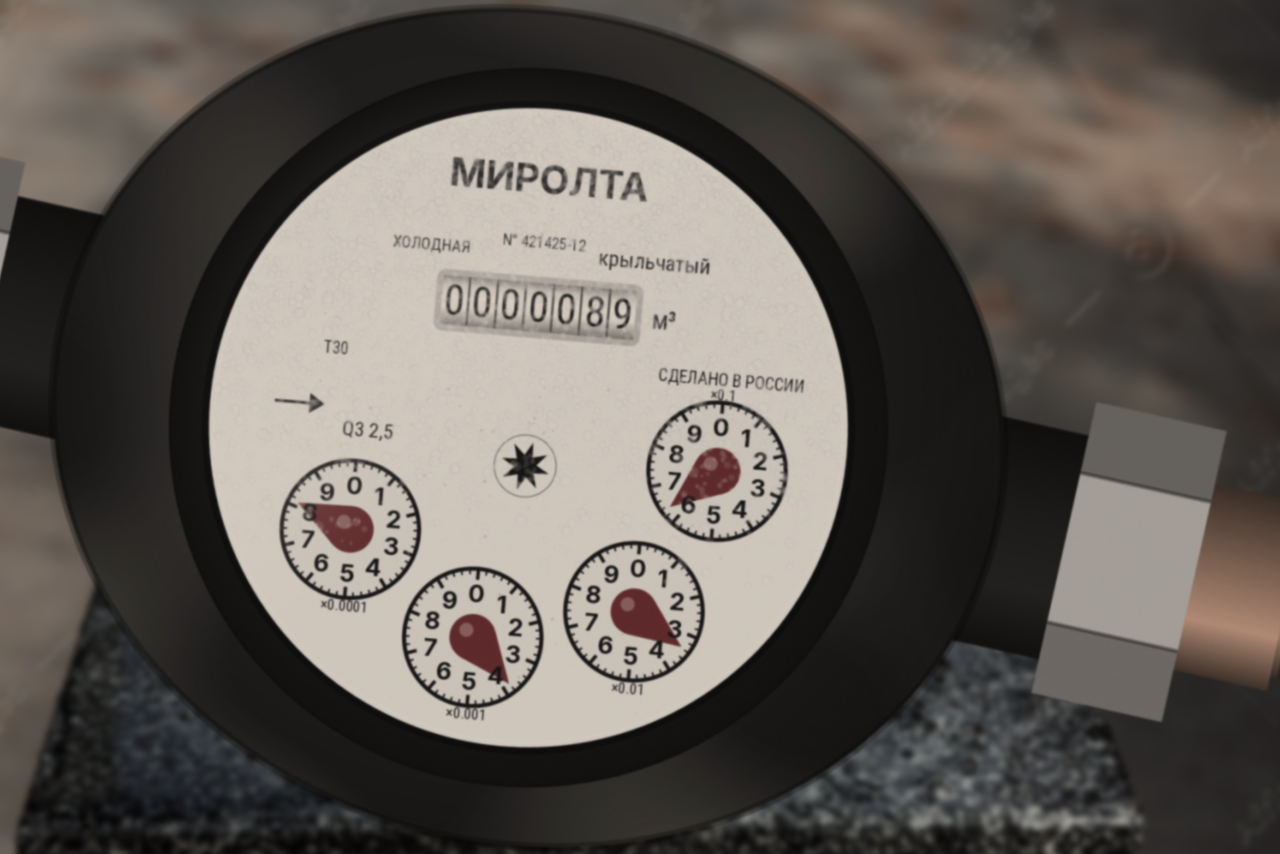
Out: value=89.6338 unit=m³
